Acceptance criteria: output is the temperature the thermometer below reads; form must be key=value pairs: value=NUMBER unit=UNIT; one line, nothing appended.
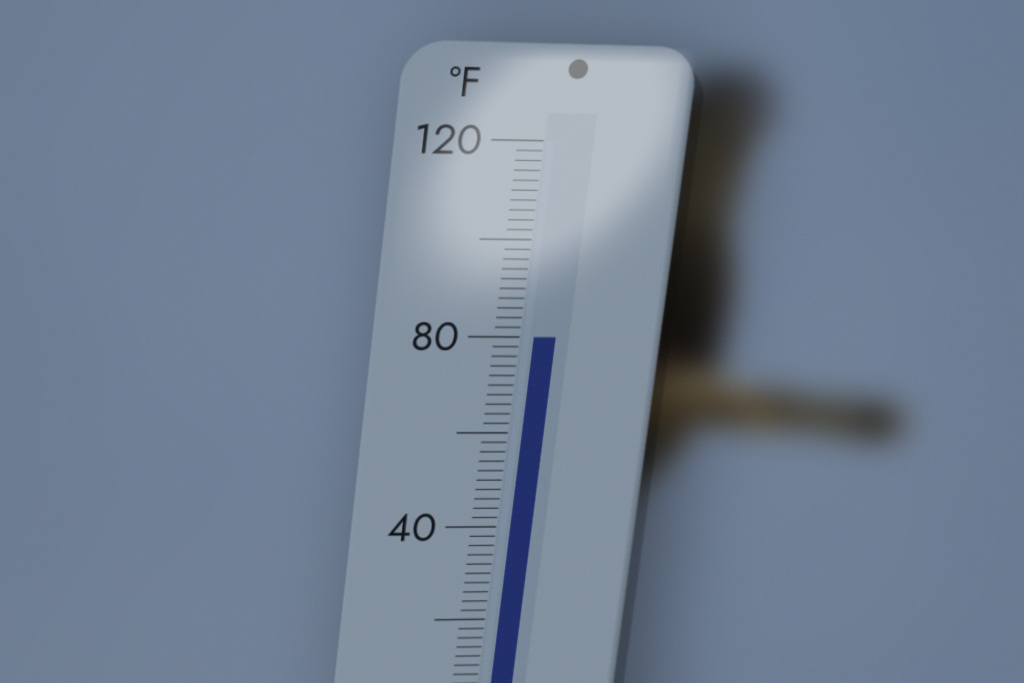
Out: value=80 unit=°F
